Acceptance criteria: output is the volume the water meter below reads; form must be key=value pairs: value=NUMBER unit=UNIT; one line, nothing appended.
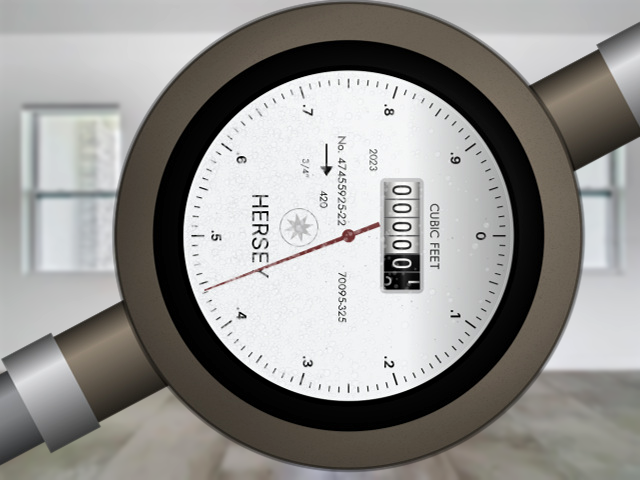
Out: value=1.44 unit=ft³
